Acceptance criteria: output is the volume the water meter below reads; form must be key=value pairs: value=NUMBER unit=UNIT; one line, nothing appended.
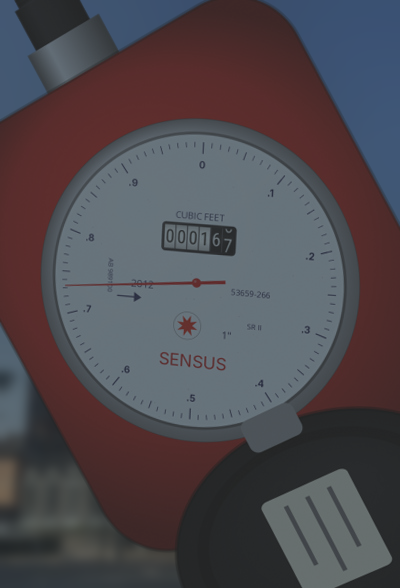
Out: value=166.73 unit=ft³
